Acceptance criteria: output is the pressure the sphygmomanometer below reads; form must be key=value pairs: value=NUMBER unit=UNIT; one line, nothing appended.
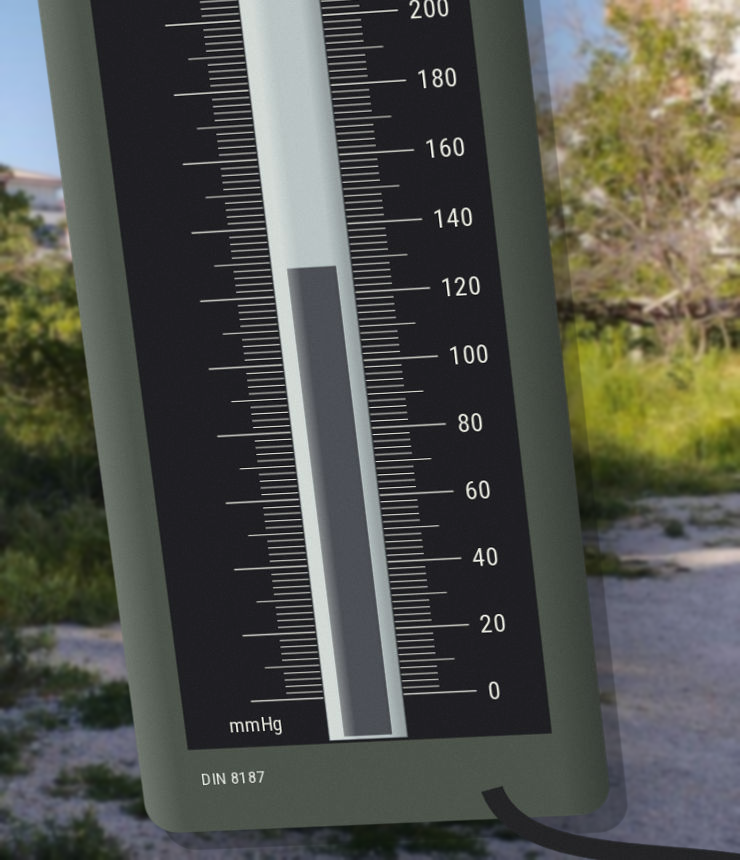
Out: value=128 unit=mmHg
